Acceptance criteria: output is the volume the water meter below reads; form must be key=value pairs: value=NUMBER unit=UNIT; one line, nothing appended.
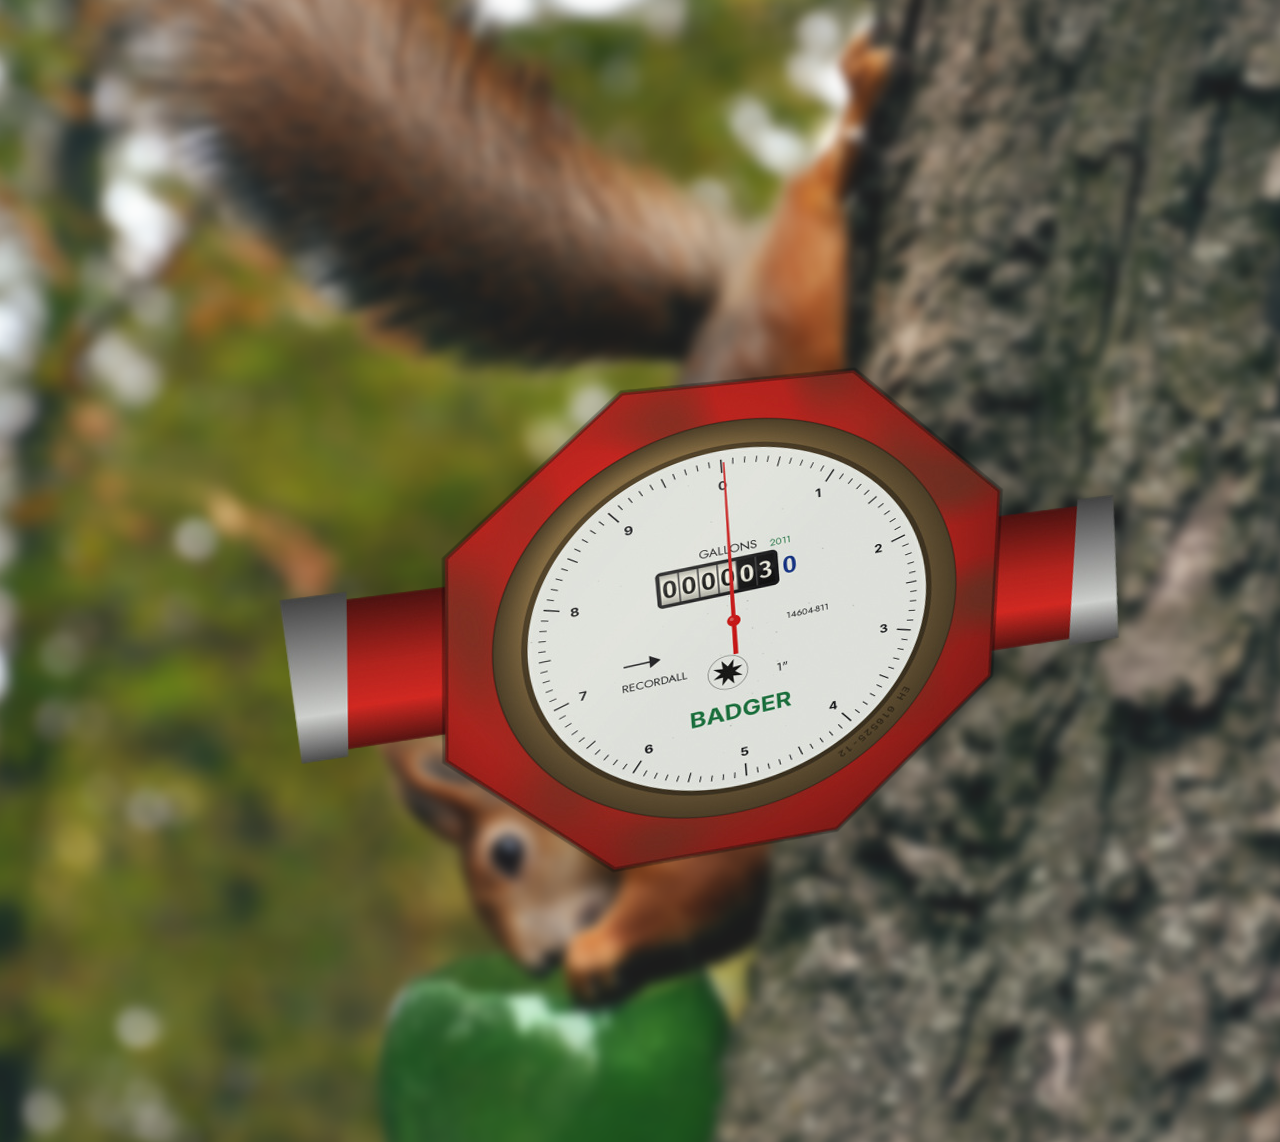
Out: value=30.0 unit=gal
